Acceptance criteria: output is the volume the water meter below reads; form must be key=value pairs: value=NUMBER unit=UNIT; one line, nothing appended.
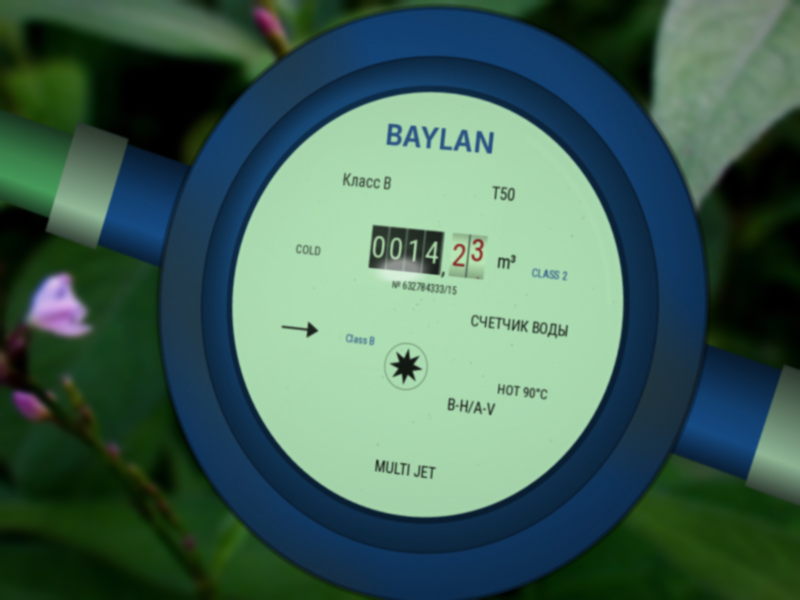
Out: value=14.23 unit=m³
